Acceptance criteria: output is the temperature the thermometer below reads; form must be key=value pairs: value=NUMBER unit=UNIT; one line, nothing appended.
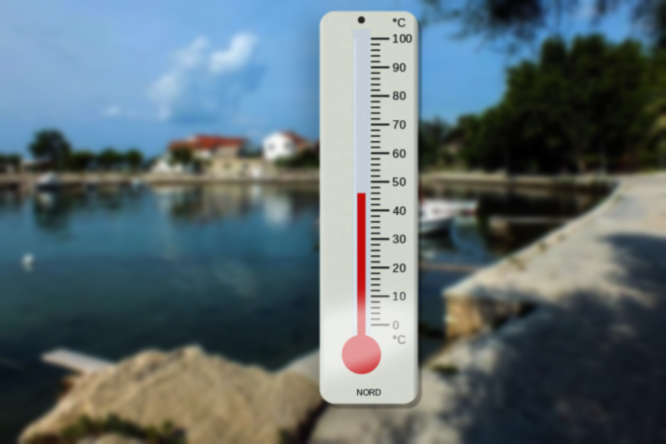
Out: value=46 unit=°C
